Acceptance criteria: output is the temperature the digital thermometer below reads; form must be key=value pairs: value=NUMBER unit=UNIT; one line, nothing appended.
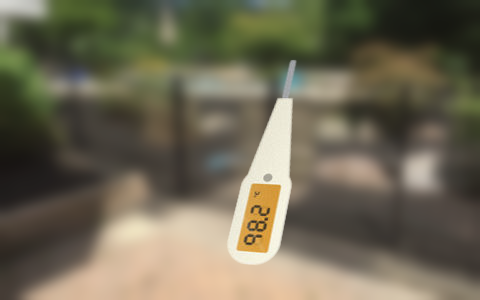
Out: value=98.2 unit=°C
